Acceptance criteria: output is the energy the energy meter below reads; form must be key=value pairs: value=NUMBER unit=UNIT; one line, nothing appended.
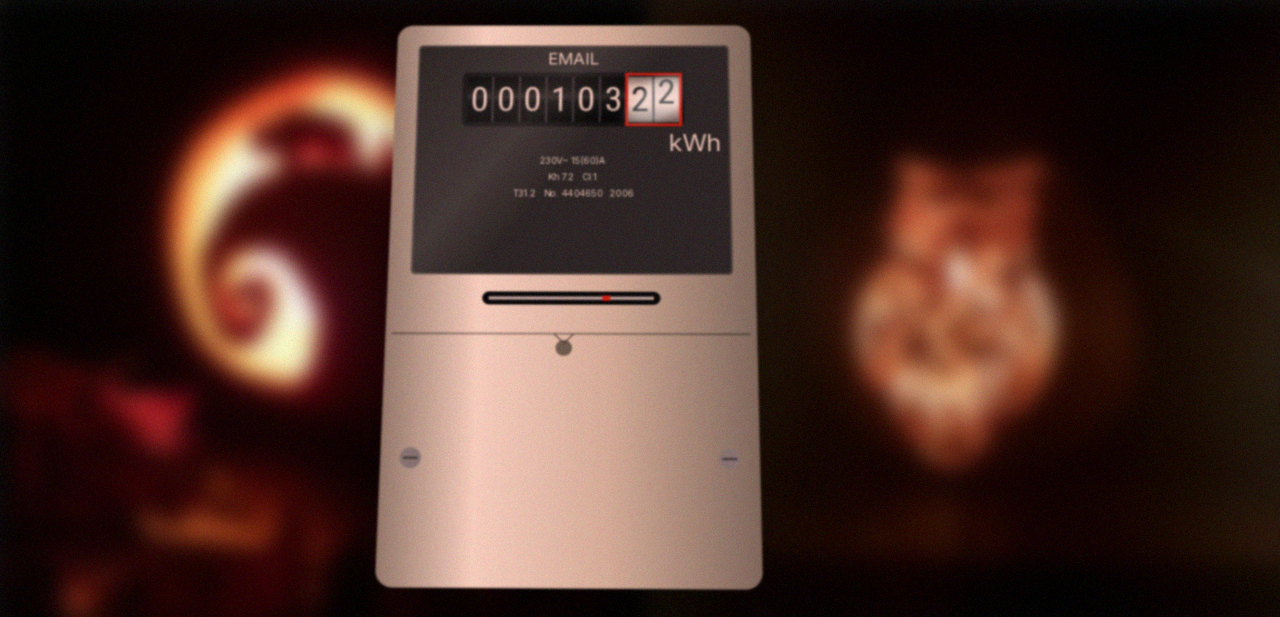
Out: value=103.22 unit=kWh
